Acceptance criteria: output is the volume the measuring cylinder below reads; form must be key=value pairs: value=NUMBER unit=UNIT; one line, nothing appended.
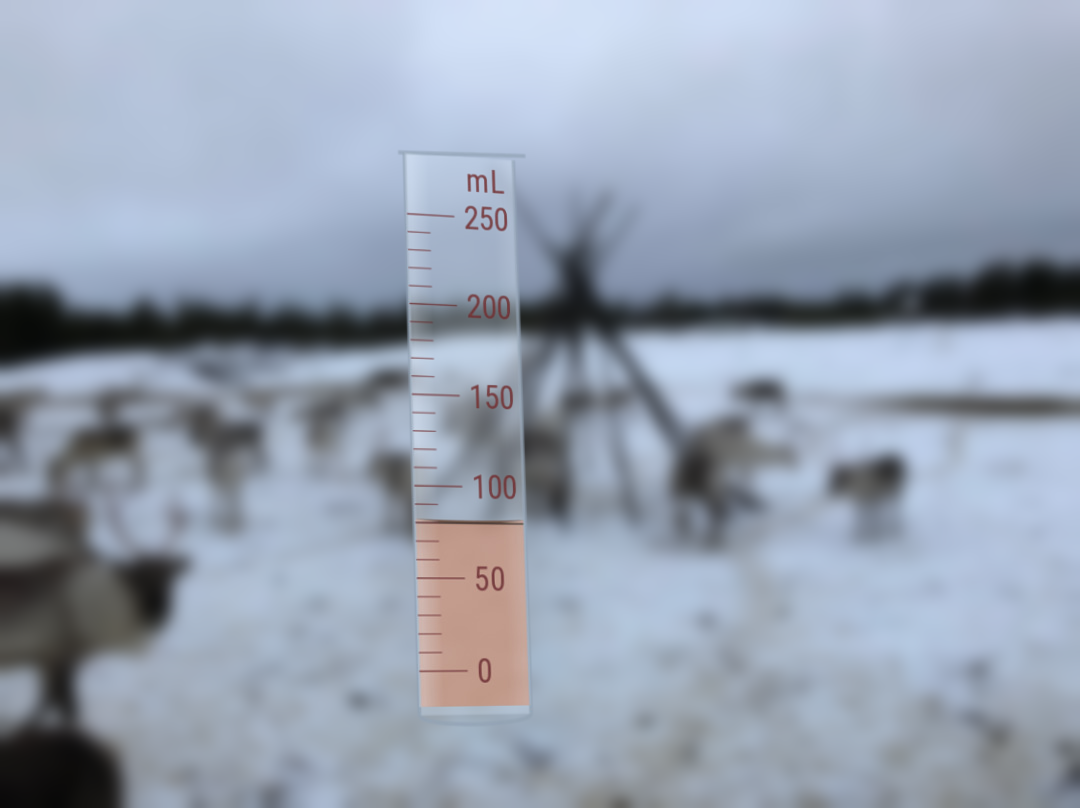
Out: value=80 unit=mL
